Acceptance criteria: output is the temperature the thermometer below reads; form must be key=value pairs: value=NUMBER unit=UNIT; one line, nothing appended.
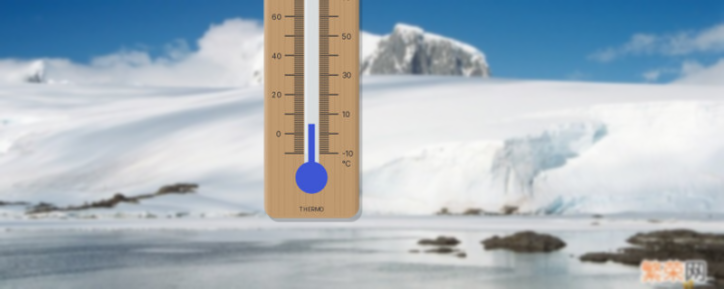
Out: value=5 unit=°C
